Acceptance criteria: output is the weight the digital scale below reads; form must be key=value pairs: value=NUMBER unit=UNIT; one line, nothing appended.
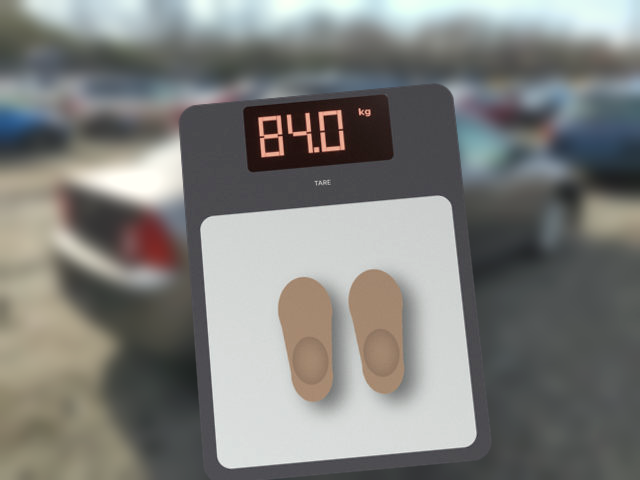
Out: value=84.0 unit=kg
